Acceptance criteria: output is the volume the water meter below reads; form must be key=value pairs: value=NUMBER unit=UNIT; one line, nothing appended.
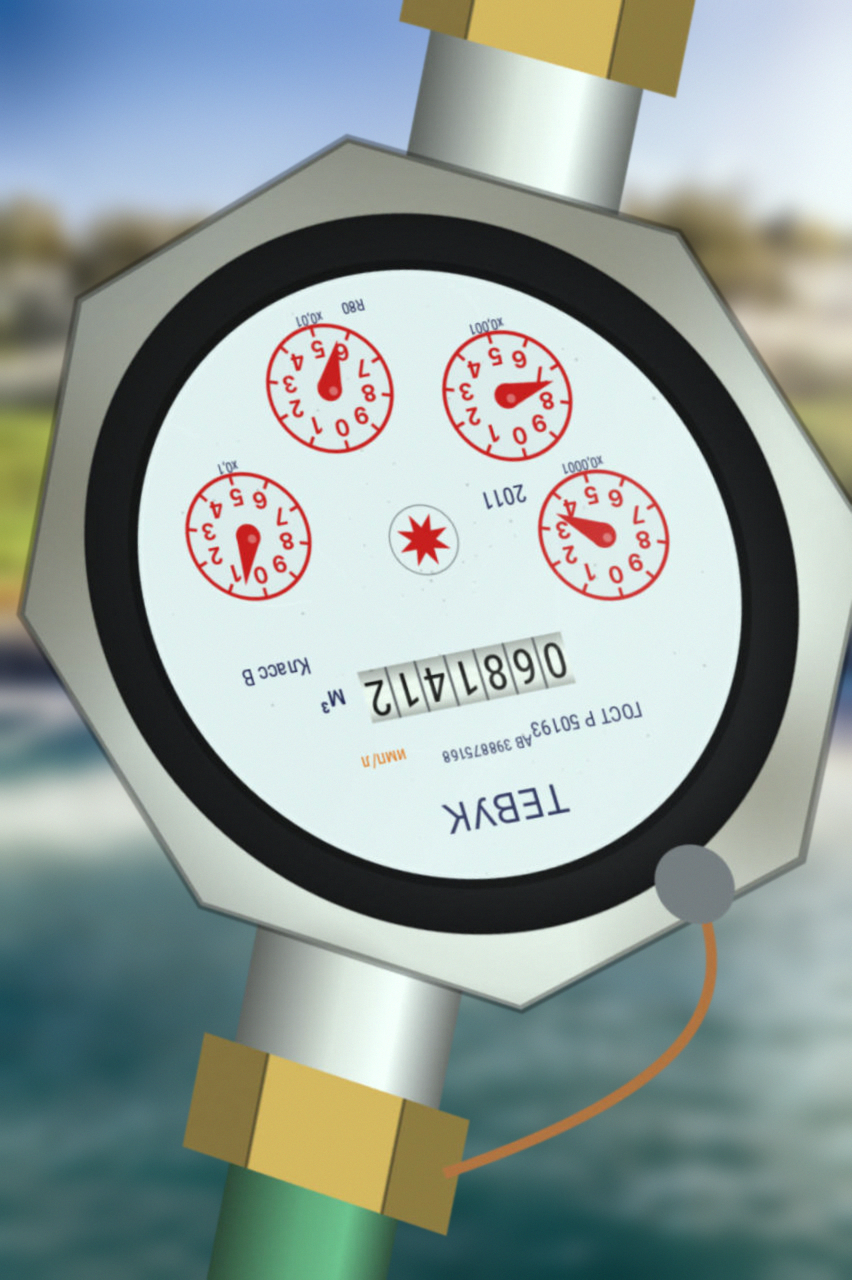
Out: value=681412.0573 unit=m³
